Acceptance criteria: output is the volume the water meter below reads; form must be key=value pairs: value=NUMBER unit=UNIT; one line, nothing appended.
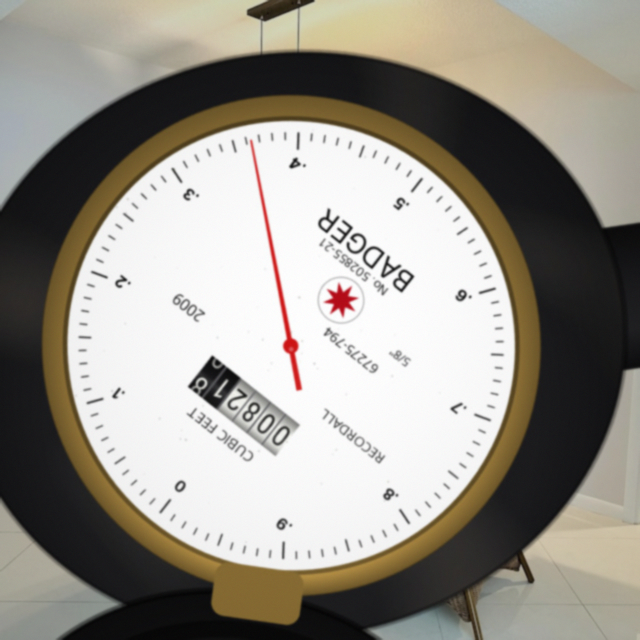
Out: value=8218.36 unit=ft³
